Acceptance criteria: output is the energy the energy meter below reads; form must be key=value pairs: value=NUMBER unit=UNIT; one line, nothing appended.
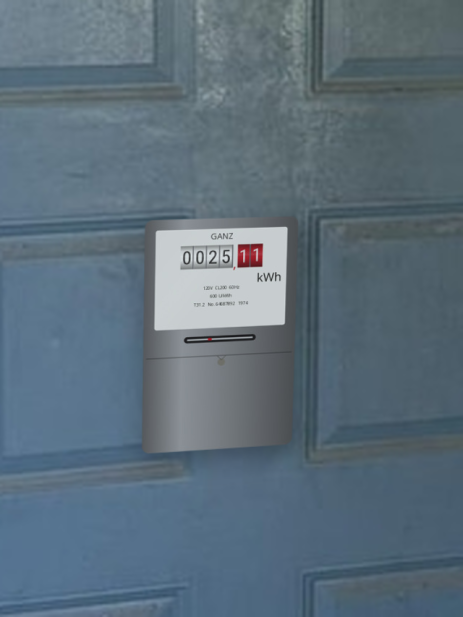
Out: value=25.11 unit=kWh
